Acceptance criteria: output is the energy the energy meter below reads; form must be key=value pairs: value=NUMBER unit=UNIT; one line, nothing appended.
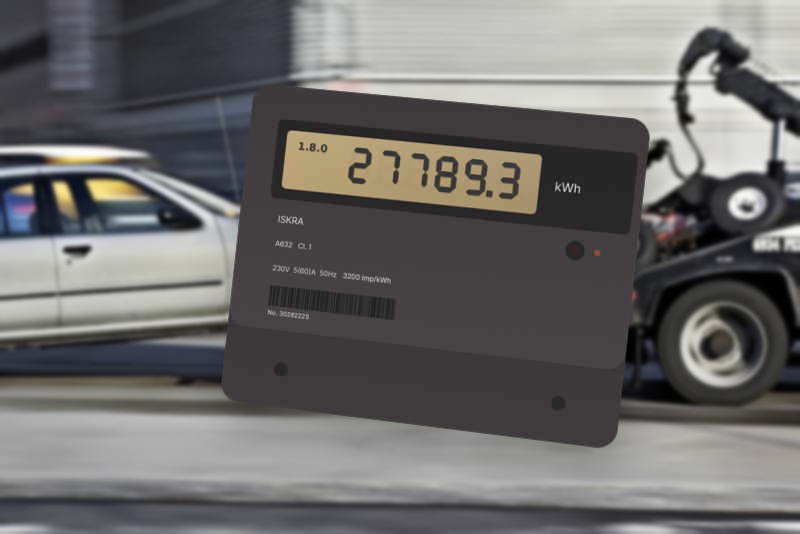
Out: value=27789.3 unit=kWh
